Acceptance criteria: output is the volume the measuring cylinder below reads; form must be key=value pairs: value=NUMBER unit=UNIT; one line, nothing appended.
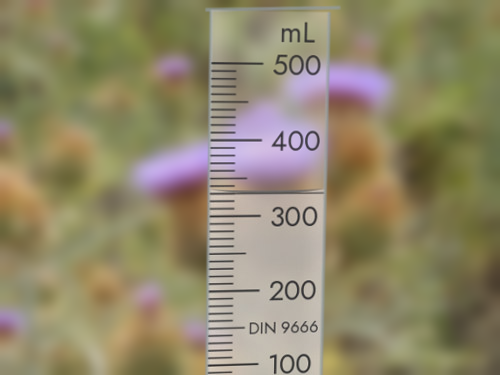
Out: value=330 unit=mL
